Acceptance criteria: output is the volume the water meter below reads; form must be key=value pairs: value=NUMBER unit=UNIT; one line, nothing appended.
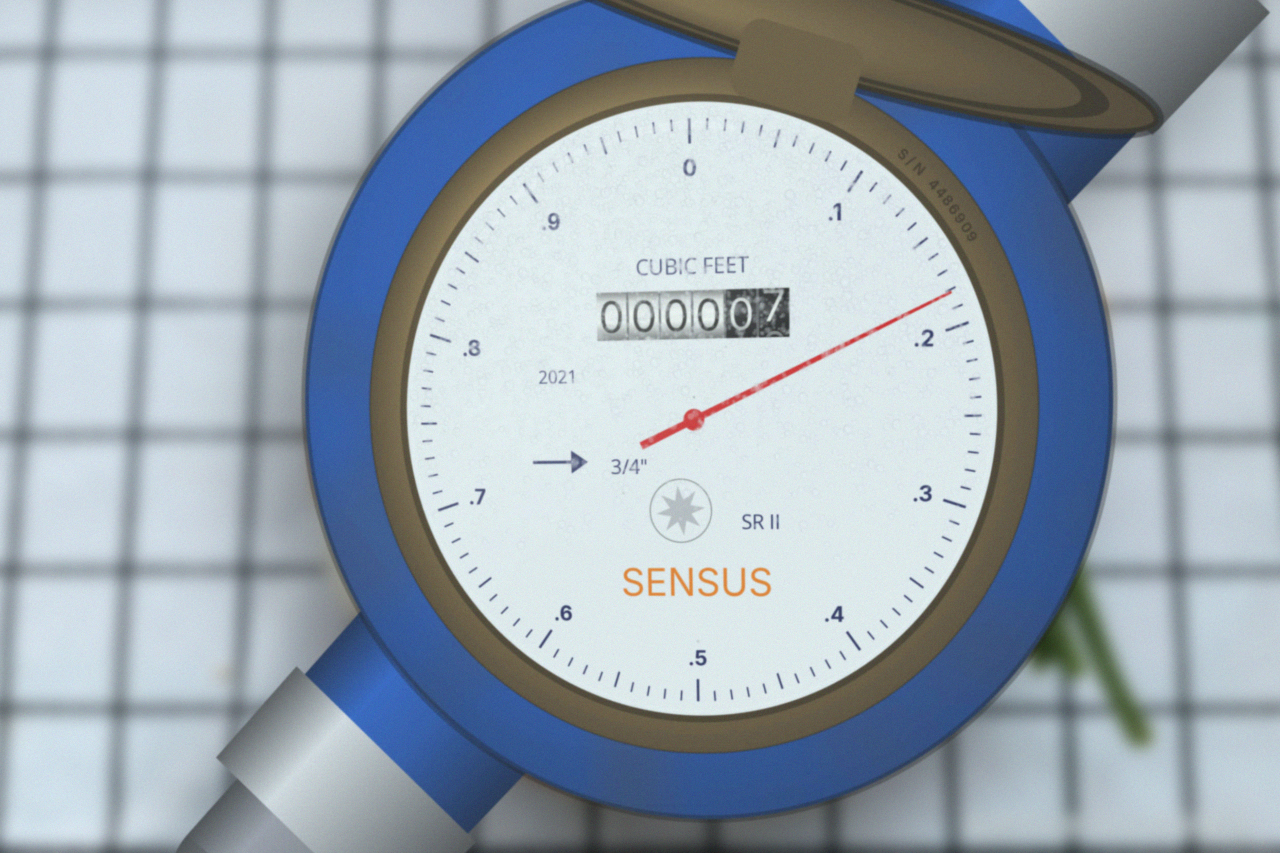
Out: value=7.18 unit=ft³
